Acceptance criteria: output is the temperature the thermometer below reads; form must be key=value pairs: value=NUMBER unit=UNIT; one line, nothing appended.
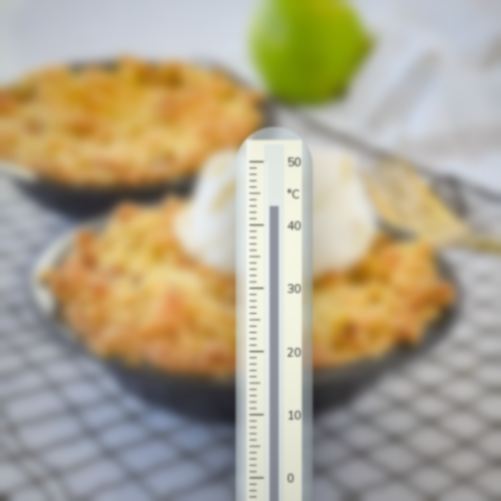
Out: value=43 unit=°C
